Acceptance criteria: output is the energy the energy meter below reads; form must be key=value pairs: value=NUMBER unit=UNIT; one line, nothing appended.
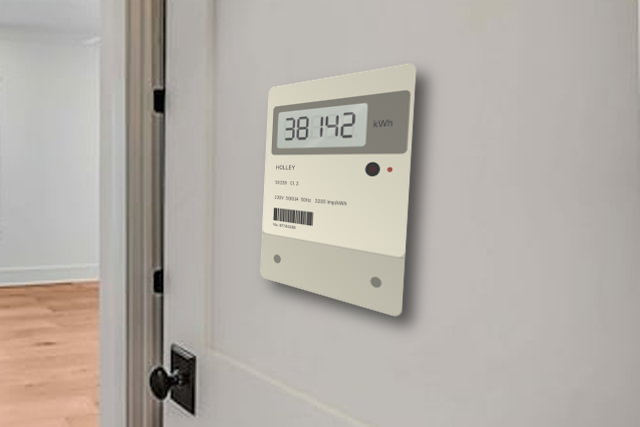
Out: value=38142 unit=kWh
